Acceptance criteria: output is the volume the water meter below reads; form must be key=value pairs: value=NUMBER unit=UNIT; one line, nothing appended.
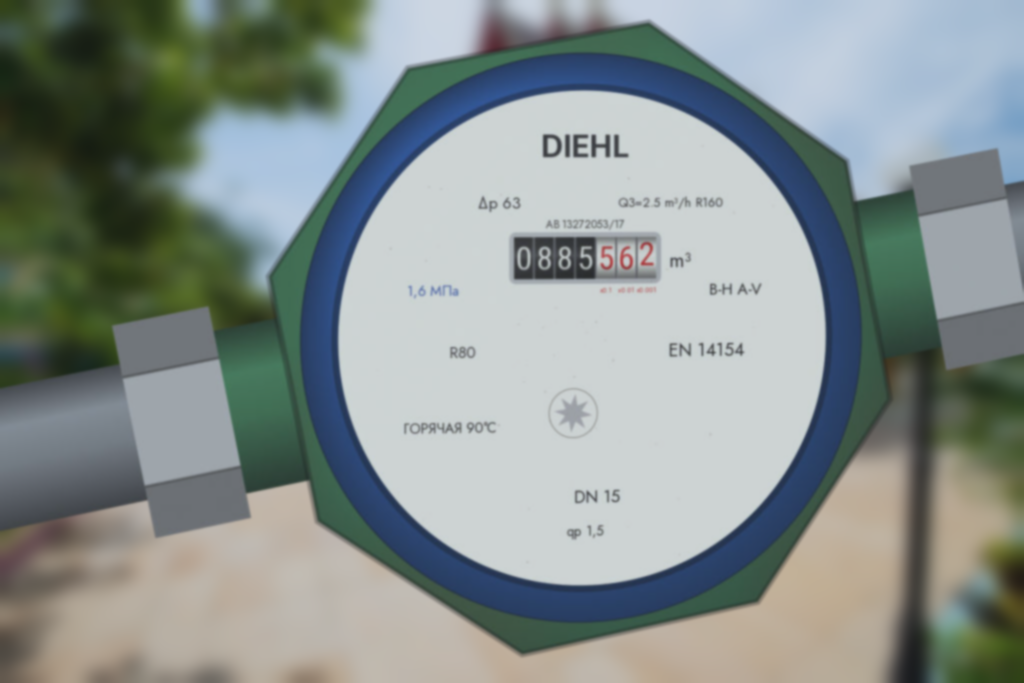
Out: value=885.562 unit=m³
